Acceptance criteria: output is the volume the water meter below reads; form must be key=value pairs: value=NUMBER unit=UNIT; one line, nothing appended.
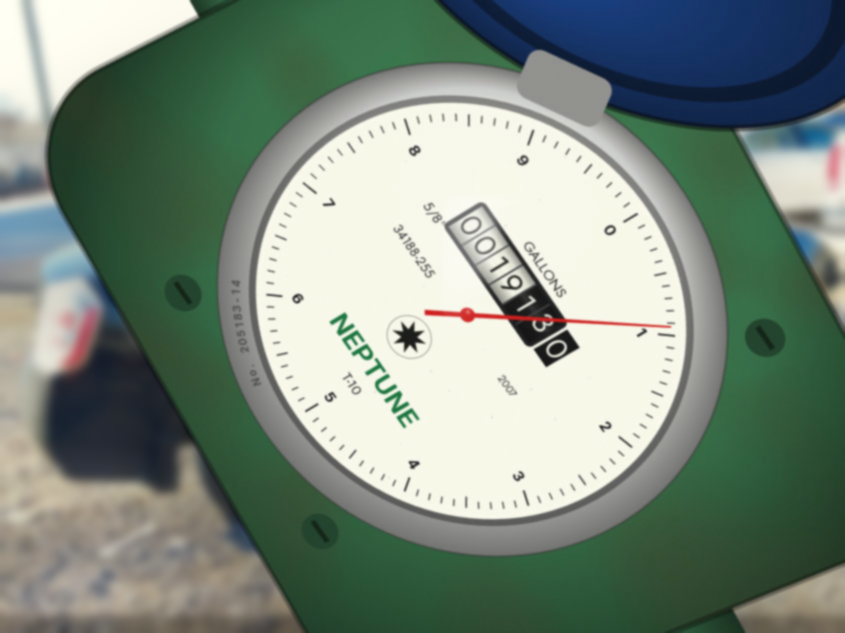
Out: value=19130.9 unit=gal
